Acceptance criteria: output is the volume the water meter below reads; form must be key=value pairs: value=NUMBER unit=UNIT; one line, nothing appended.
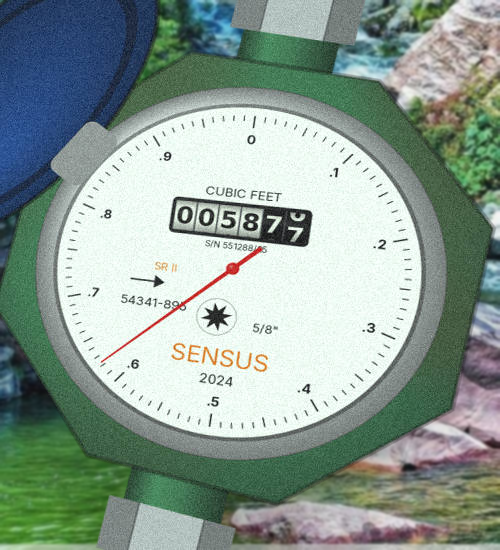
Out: value=5876.62 unit=ft³
